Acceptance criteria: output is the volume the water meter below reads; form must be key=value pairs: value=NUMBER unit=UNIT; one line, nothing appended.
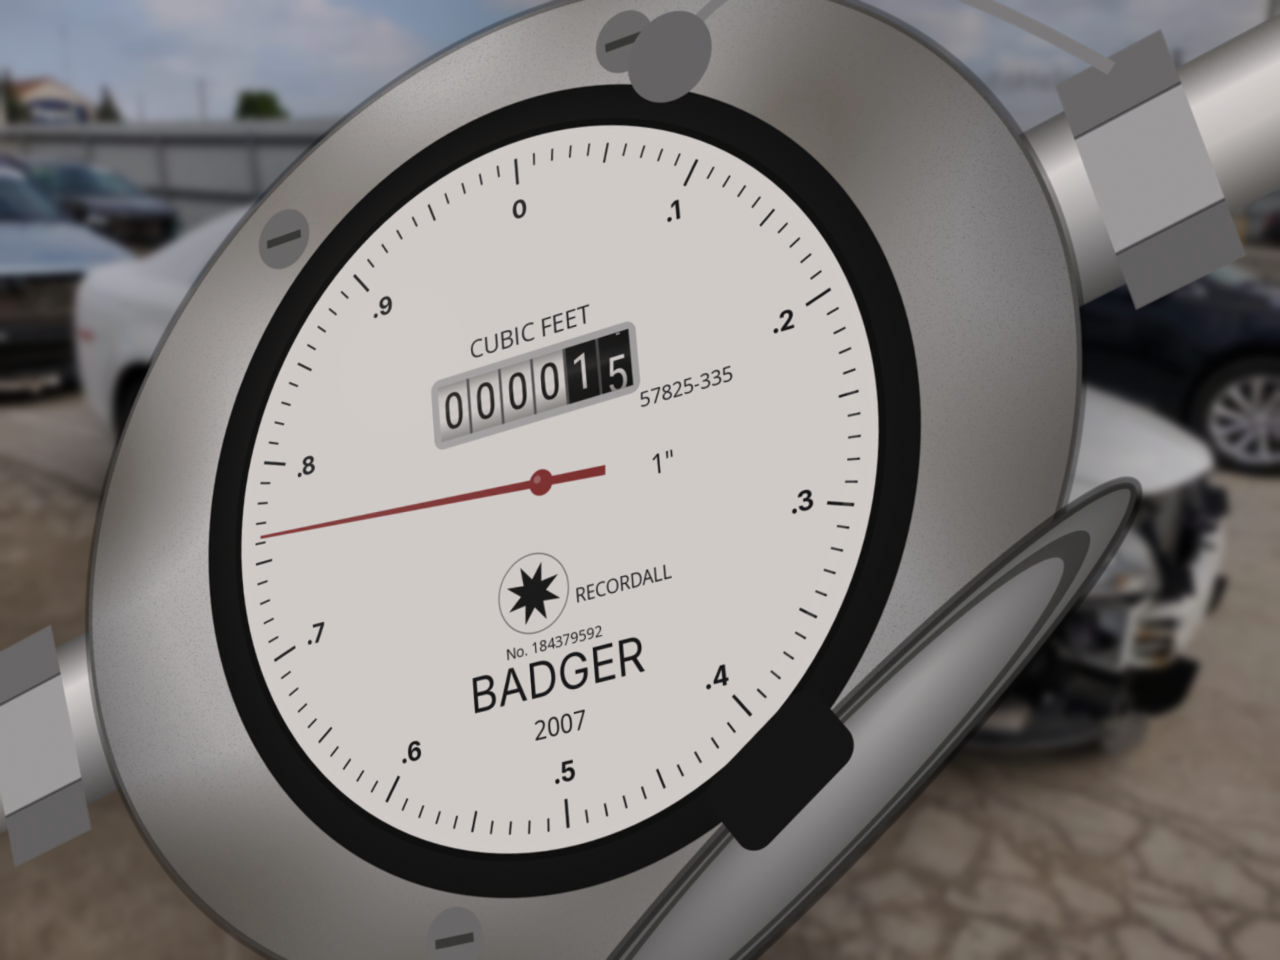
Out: value=14.76 unit=ft³
